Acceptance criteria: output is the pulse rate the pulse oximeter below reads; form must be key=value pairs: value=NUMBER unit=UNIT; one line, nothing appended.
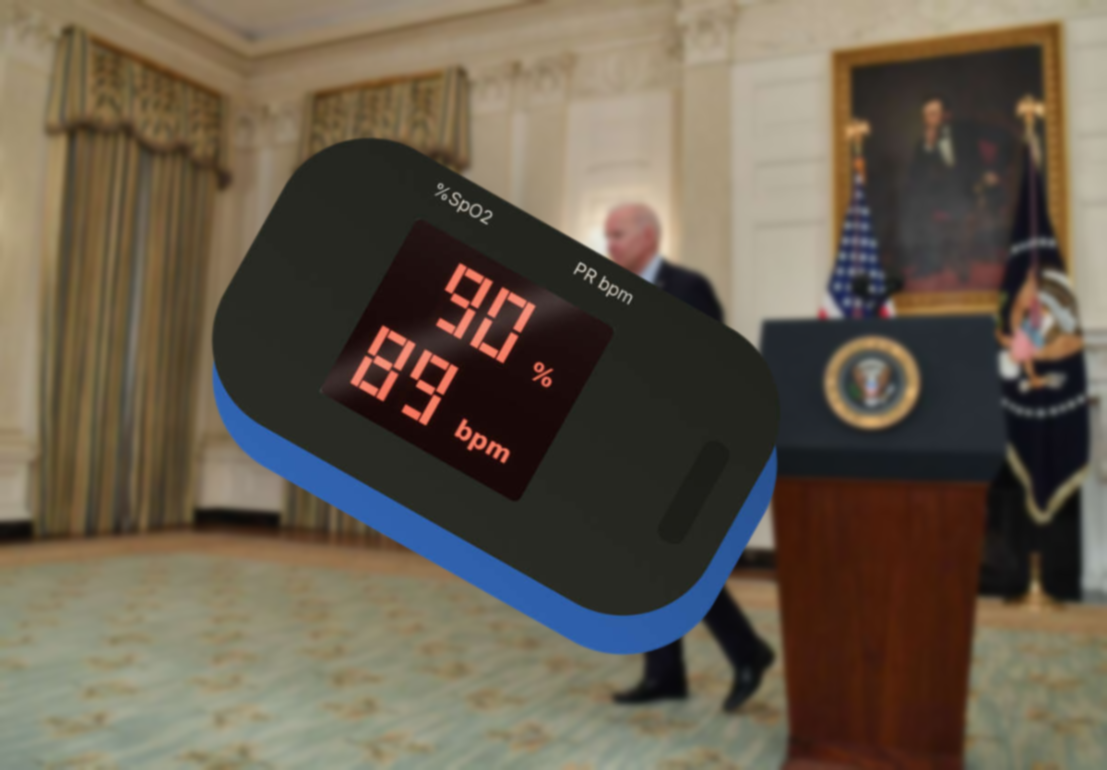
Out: value=89 unit=bpm
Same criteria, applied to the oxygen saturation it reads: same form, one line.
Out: value=90 unit=%
